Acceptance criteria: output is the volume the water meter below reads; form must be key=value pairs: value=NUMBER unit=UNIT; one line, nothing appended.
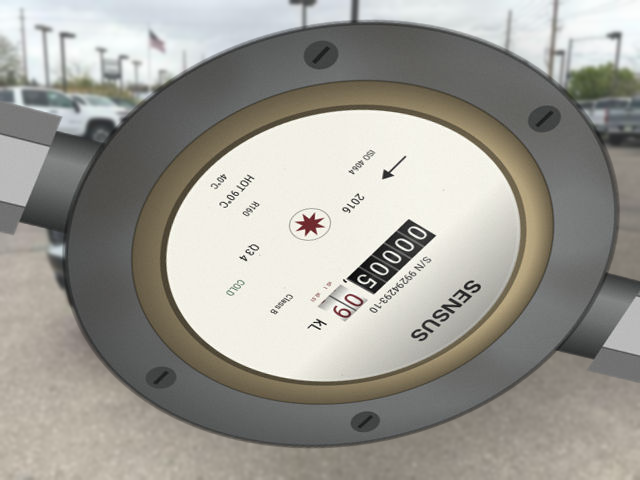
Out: value=5.09 unit=kL
